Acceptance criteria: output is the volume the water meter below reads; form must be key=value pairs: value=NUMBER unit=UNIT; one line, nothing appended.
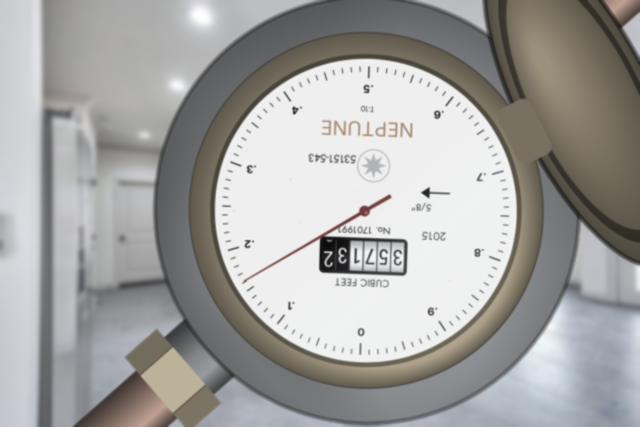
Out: value=357132.16 unit=ft³
